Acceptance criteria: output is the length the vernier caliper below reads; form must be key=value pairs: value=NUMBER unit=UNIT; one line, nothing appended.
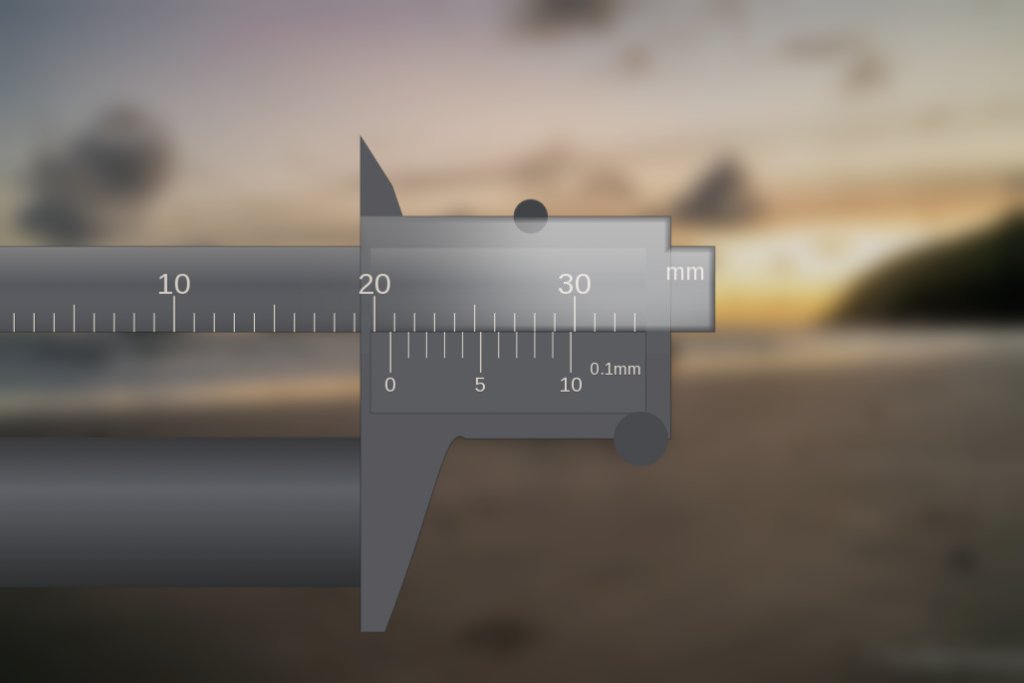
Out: value=20.8 unit=mm
